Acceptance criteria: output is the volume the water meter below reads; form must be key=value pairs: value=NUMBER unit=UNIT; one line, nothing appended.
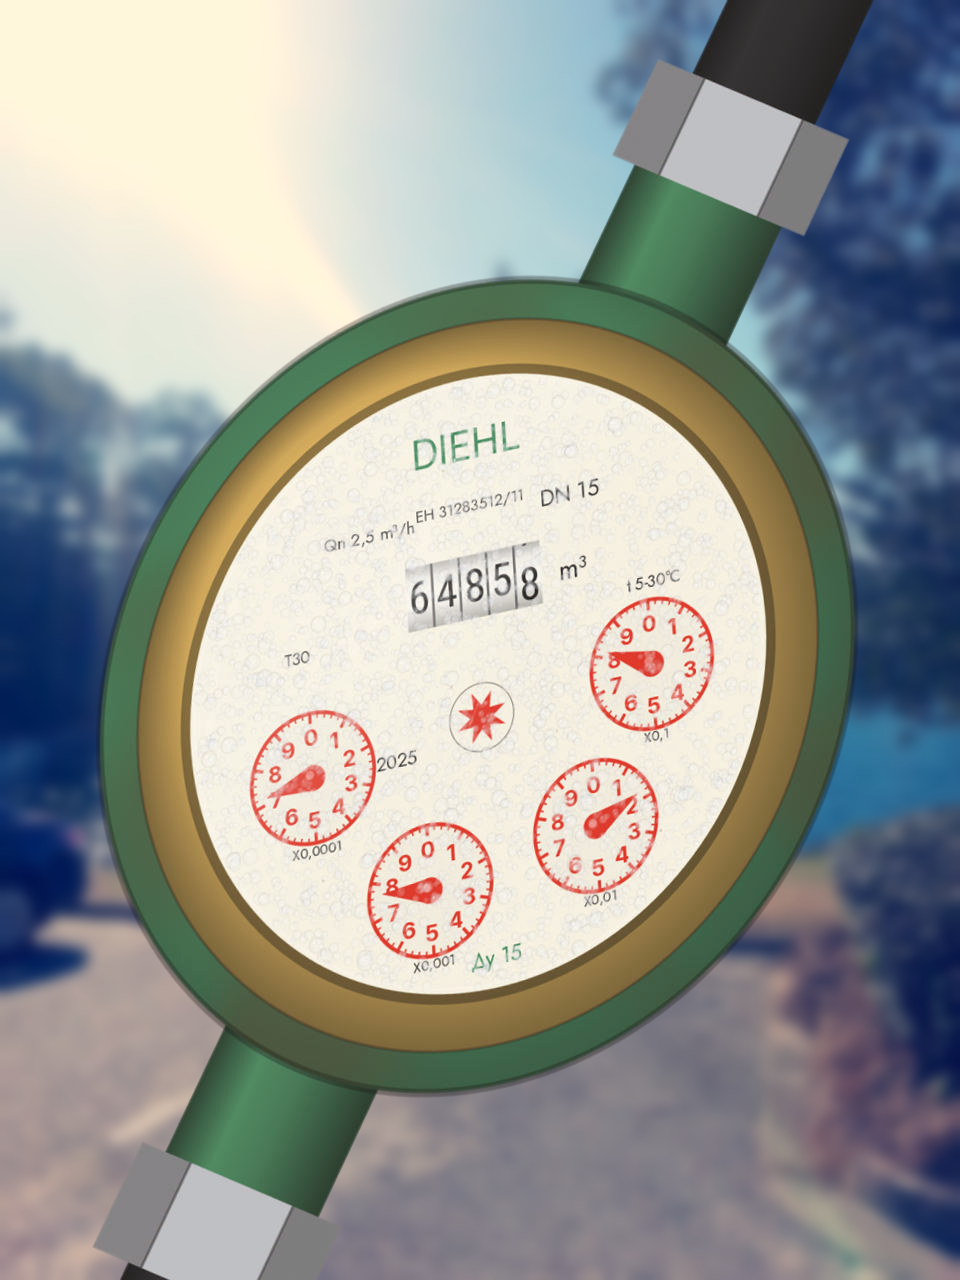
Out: value=64857.8177 unit=m³
